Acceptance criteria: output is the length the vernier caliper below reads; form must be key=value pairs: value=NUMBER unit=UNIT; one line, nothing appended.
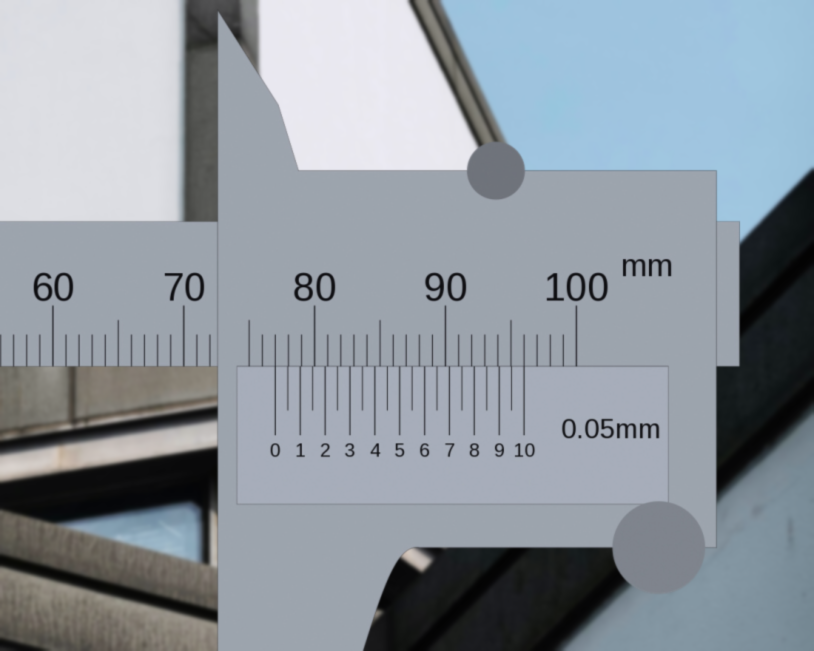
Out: value=77.0 unit=mm
